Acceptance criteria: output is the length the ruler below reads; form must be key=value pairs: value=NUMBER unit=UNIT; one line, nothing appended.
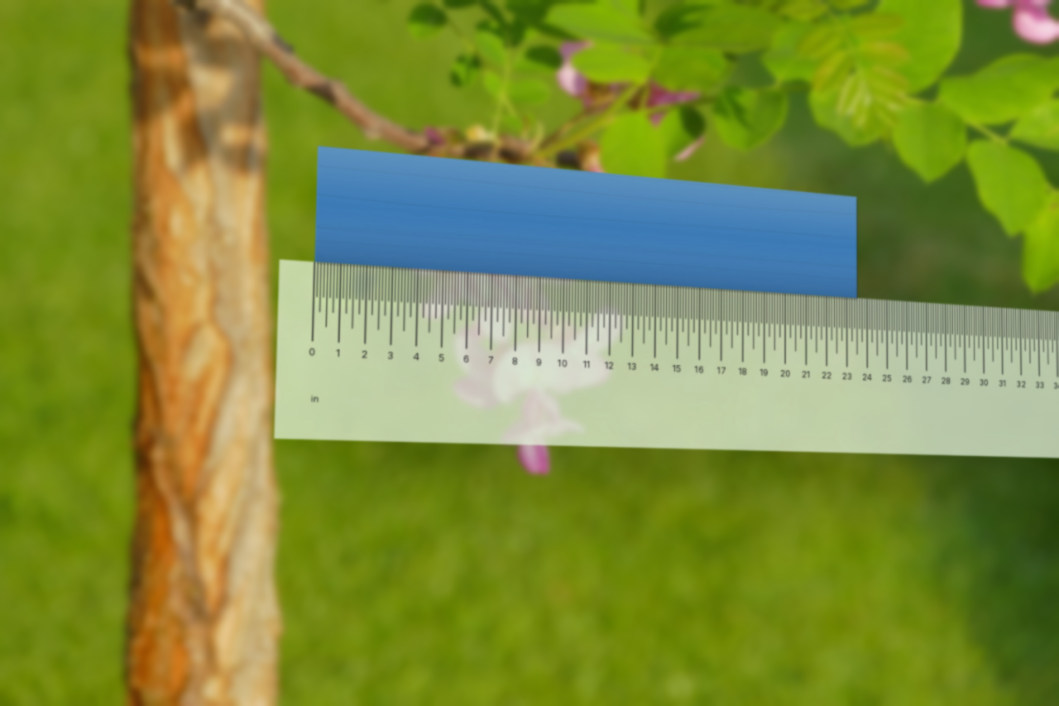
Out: value=23.5 unit=in
